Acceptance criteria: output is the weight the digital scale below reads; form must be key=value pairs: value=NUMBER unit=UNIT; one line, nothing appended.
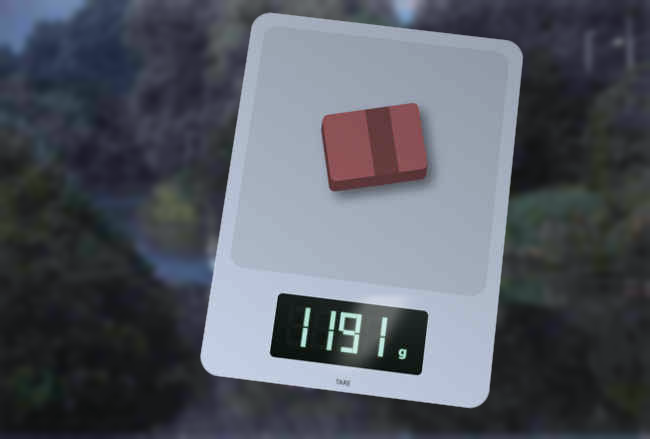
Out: value=1191 unit=g
